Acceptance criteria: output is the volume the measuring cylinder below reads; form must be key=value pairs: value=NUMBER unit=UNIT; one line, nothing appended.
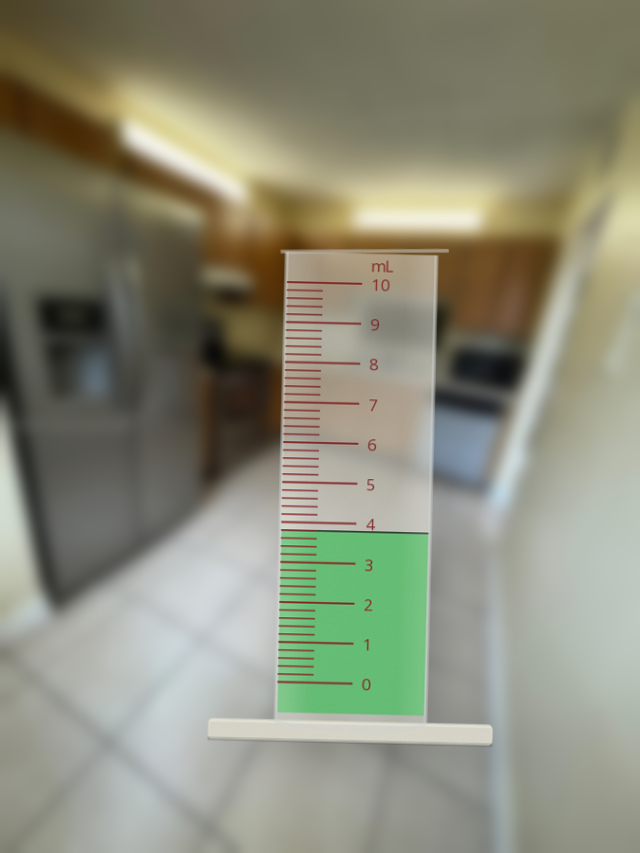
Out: value=3.8 unit=mL
